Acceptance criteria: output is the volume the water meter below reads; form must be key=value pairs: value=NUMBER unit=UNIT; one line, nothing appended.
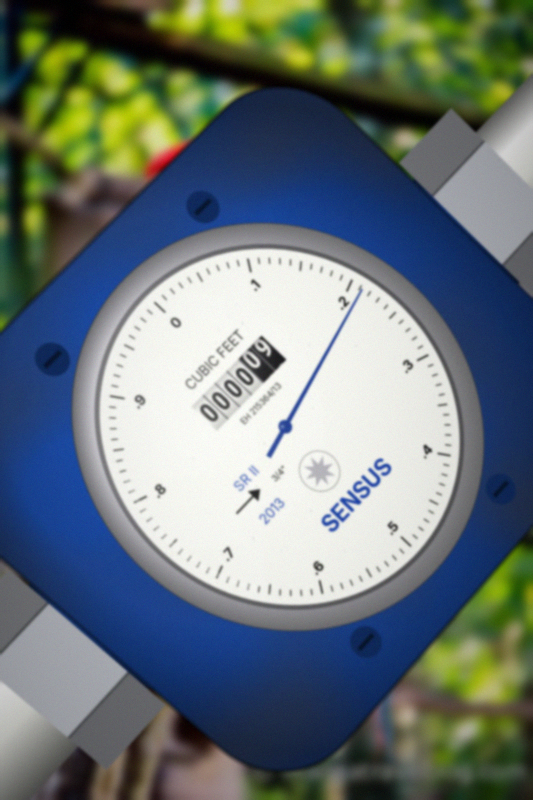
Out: value=9.21 unit=ft³
